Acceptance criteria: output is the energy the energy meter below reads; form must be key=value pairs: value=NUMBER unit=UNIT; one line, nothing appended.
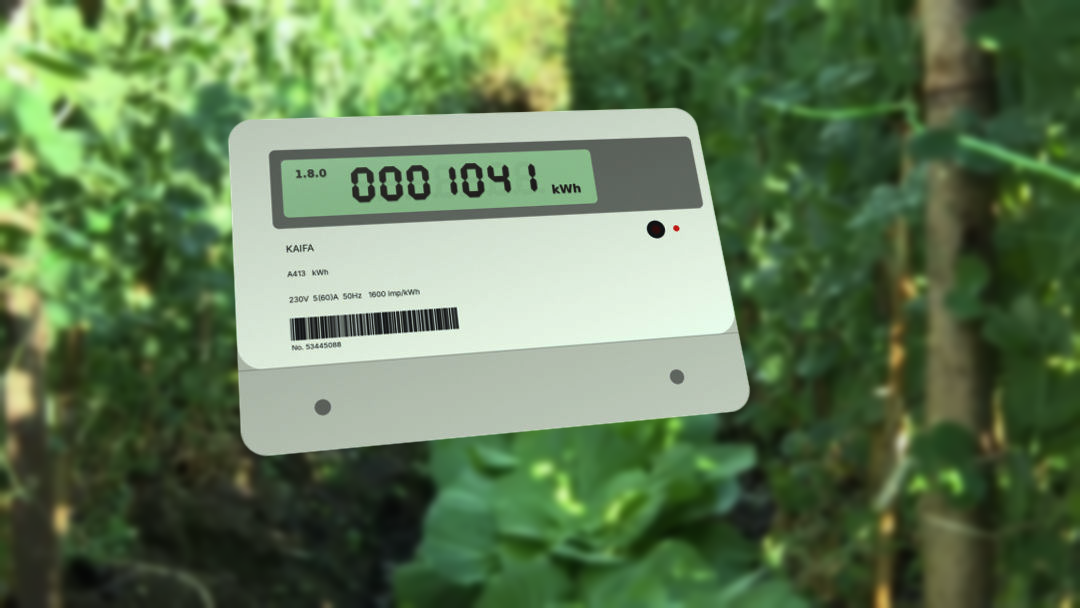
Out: value=1041 unit=kWh
